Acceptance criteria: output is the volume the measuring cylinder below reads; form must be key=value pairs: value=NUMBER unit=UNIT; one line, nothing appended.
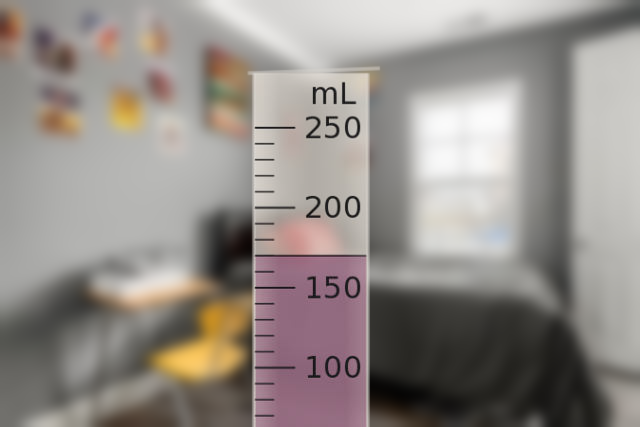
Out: value=170 unit=mL
